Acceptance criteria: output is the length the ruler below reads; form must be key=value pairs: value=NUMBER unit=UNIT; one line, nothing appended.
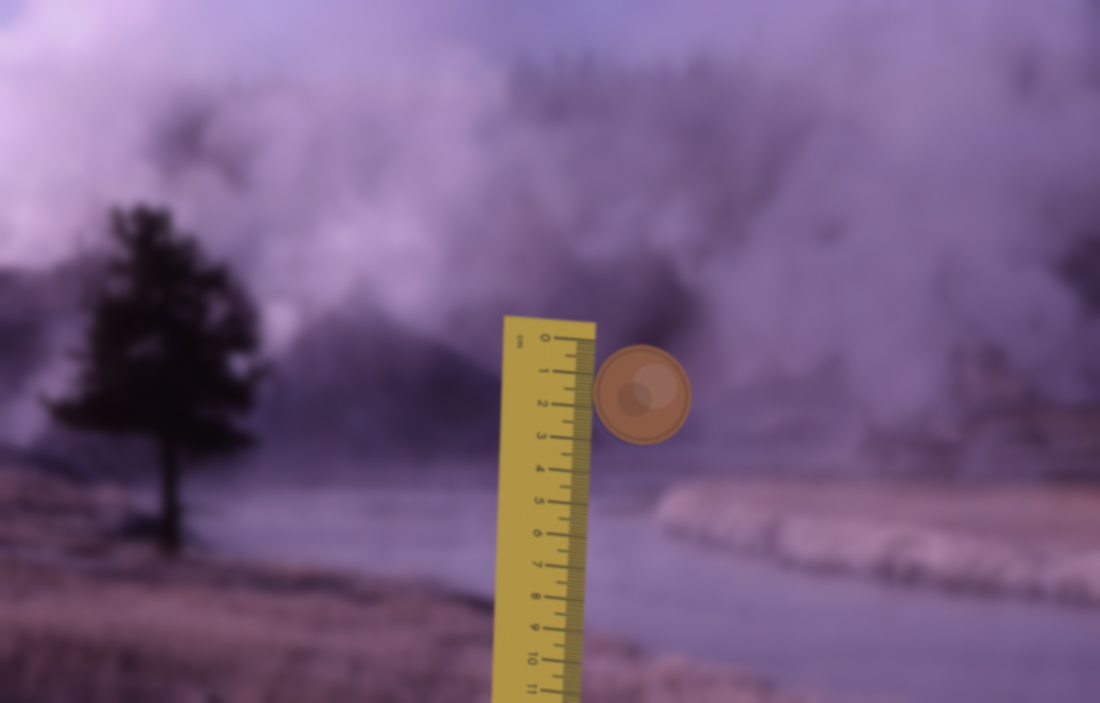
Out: value=3 unit=cm
